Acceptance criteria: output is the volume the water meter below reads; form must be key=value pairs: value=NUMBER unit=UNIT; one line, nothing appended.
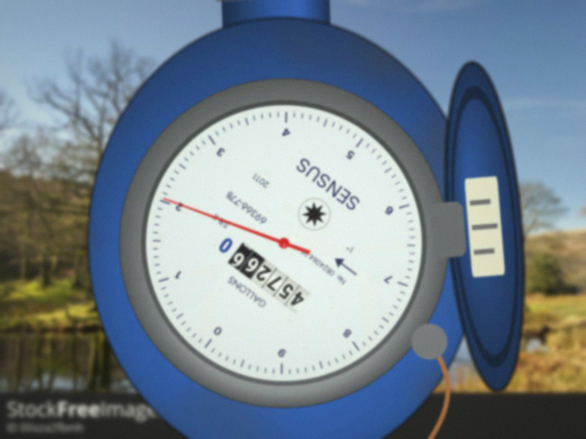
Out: value=4572662.0 unit=gal
